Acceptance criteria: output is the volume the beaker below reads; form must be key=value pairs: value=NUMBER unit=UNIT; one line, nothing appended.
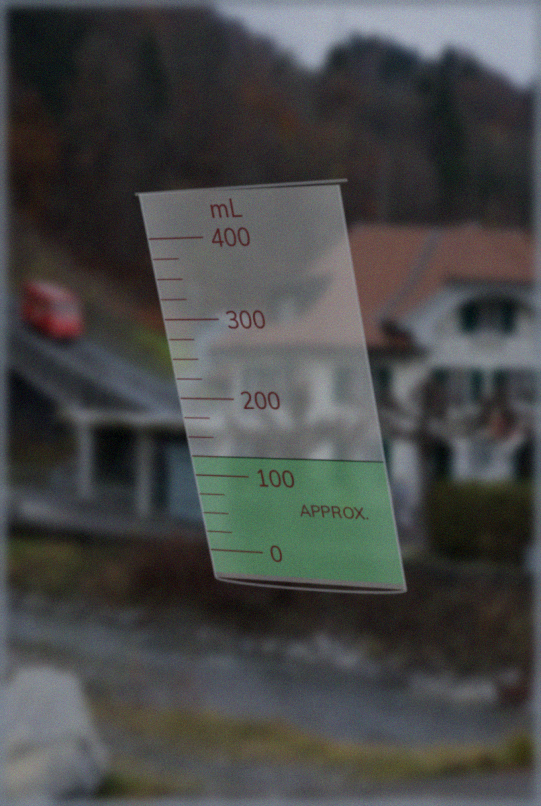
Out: value=125 unit=mL
